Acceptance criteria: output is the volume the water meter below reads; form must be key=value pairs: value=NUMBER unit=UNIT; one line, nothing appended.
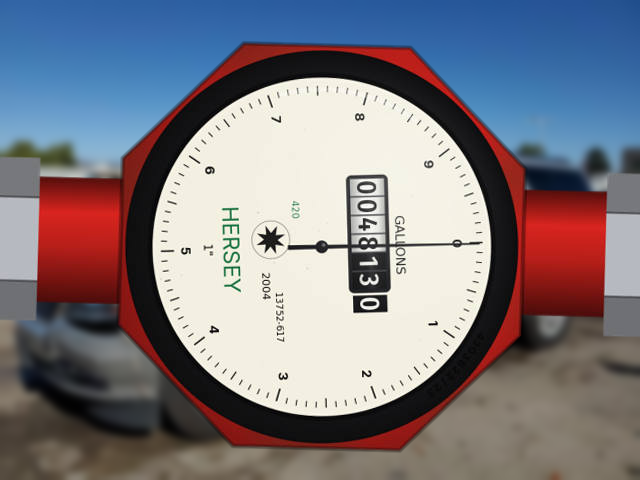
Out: value=48130.0 unit=gal
